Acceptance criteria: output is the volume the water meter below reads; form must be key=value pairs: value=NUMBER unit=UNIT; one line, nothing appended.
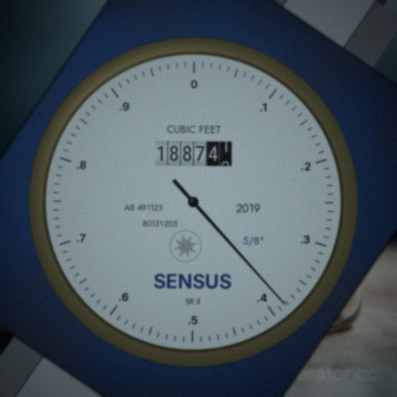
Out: value=188741.38 unit=ft³
